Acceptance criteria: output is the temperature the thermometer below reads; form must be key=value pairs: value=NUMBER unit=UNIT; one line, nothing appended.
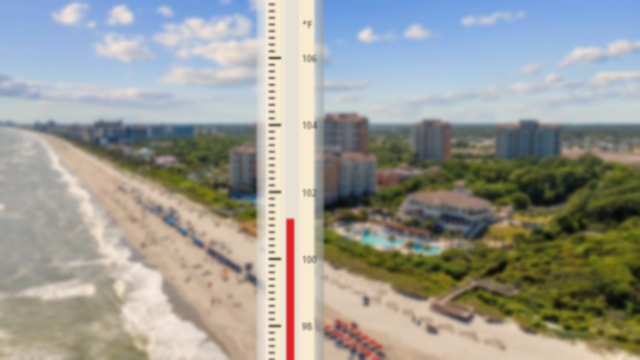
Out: value=101.2 unit=°F
